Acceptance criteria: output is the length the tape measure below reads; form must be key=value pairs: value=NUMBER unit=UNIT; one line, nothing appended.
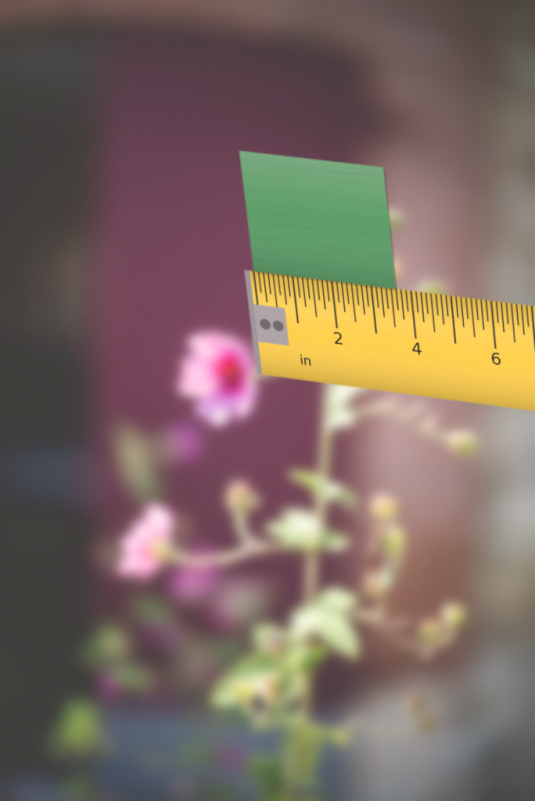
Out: value=3.625 unit=in
